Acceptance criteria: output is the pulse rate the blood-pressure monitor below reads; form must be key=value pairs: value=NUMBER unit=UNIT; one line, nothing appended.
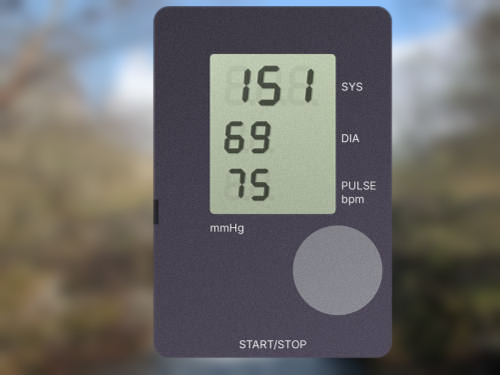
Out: value=75 unit=bpm
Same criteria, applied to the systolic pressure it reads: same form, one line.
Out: value=151 unit=mmHg
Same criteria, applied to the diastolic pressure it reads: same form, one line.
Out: value=69 unit=mmHg
